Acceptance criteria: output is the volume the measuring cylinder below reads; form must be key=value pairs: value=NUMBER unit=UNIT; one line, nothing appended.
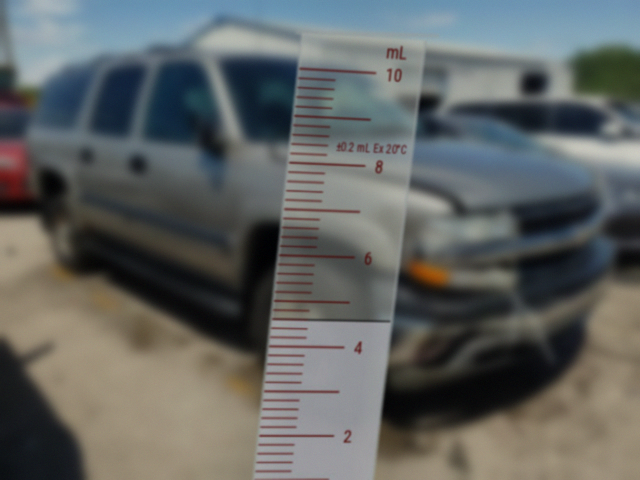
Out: value=4.6 unit=mL
